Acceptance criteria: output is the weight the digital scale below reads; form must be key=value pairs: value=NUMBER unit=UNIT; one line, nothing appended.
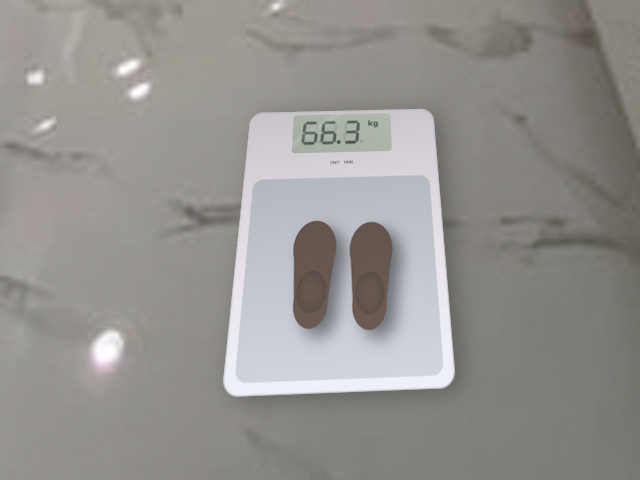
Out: value=66.3 unit=kg
